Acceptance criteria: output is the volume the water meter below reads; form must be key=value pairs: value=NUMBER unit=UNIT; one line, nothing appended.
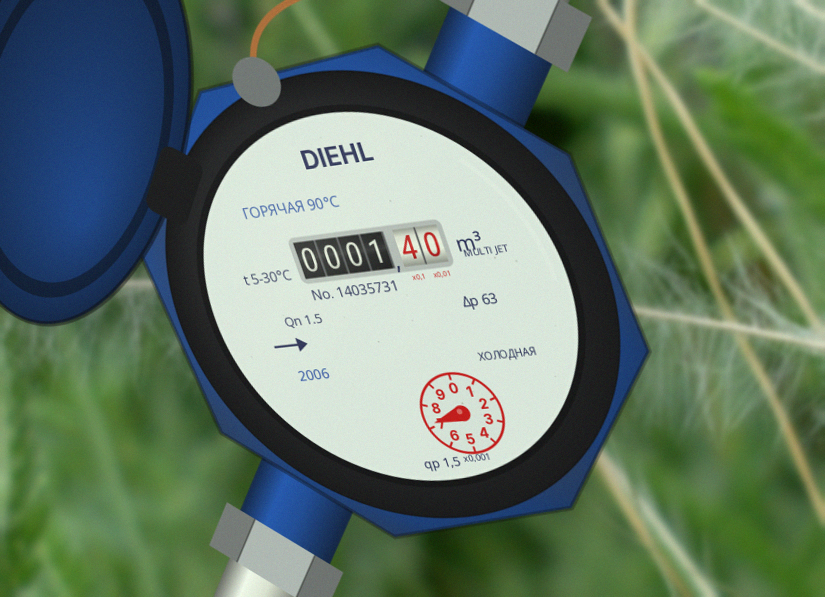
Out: value=1.407 unit=m³
